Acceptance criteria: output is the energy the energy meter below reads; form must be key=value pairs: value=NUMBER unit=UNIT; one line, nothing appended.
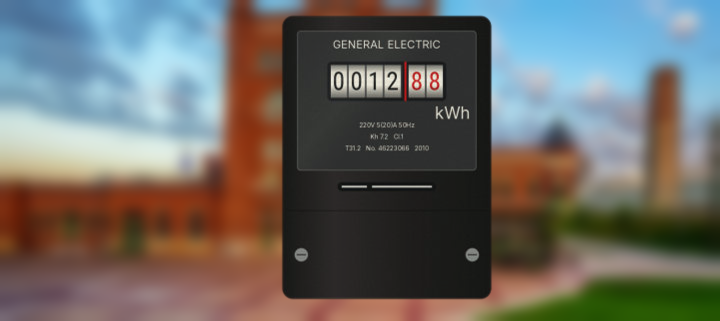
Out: value=12.88 unit=kWh
